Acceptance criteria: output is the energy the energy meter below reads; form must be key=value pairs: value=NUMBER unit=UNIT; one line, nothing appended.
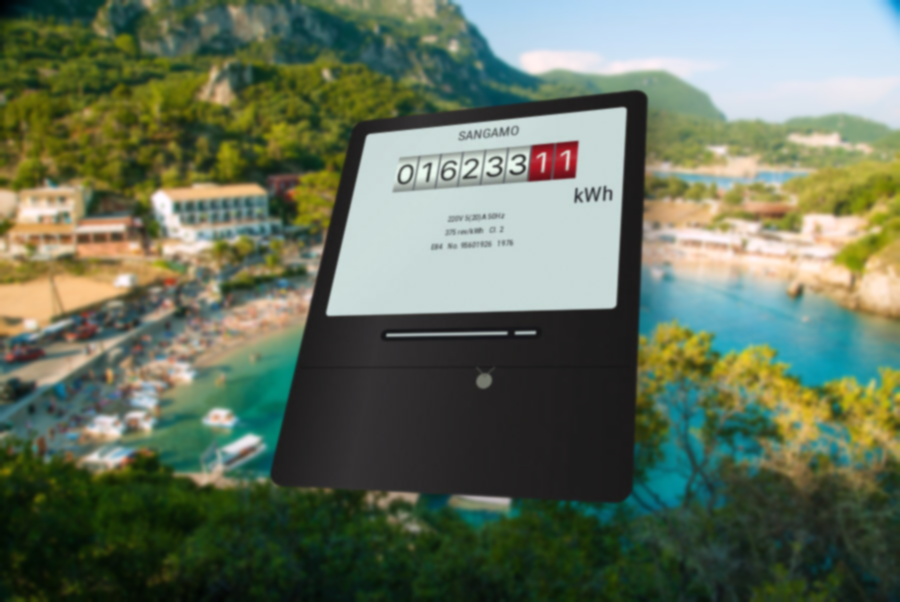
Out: value=16233.11 unit=kWh
